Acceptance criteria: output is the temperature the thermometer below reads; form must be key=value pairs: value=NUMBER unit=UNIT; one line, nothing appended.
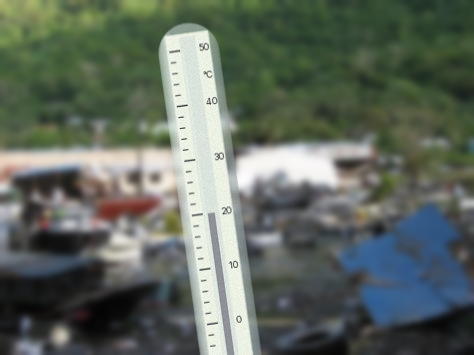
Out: value=20 unit=°C
